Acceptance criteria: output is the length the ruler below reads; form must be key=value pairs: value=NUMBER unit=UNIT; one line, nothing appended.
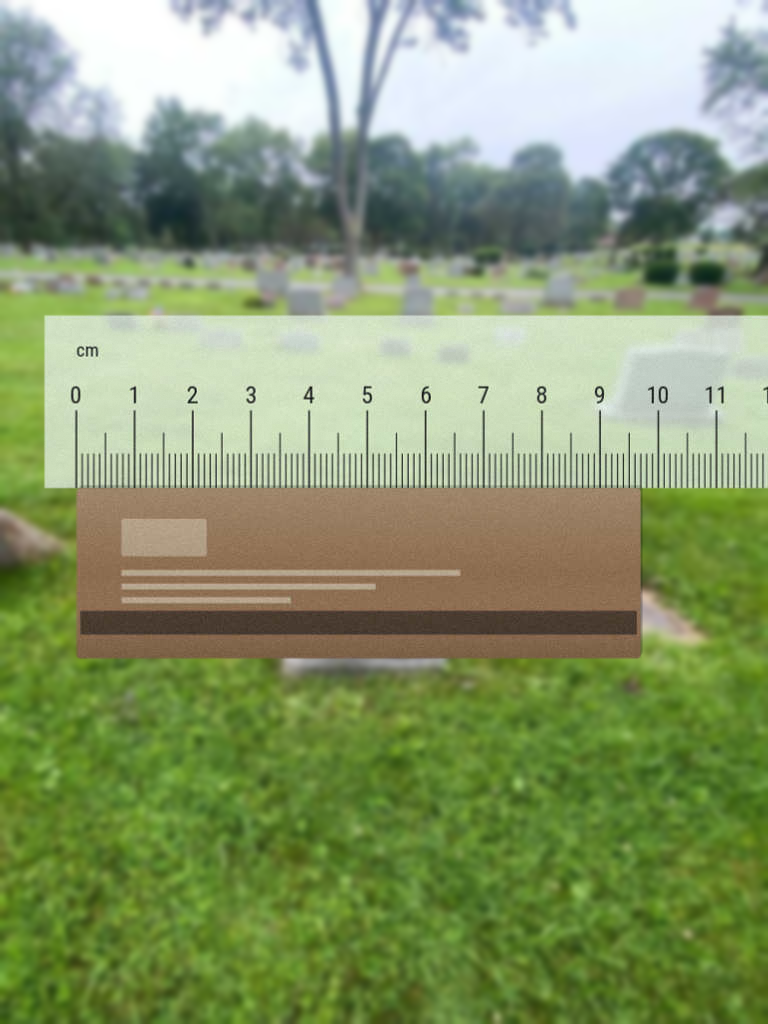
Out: value=9.7 unit=cm
